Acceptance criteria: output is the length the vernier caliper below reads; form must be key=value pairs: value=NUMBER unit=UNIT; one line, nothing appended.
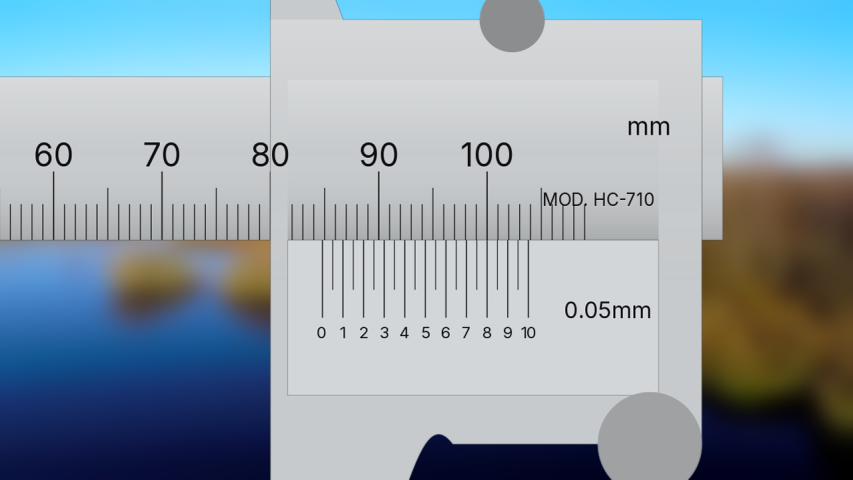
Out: value=84.8 unit=mm
